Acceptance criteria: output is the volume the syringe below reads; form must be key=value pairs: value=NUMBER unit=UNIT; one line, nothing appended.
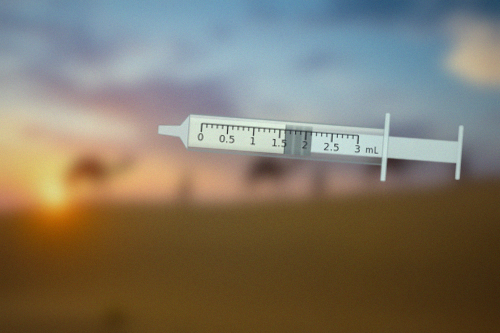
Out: value=1.6 unit=mL
